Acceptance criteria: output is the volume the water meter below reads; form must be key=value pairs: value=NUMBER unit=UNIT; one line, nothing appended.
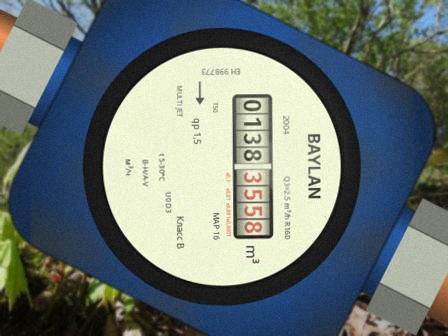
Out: value=138.3558 unit=m³
